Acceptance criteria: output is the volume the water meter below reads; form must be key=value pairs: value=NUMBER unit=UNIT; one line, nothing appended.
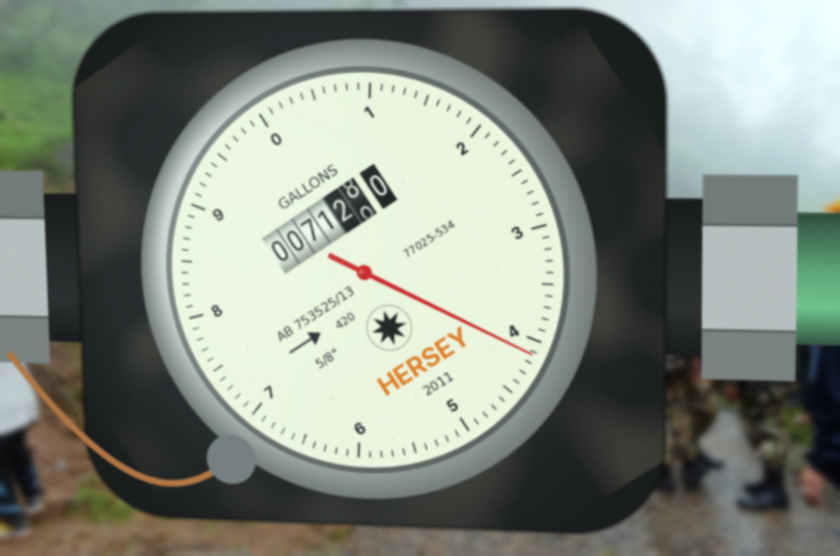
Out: value=71284.1 unit=gal
